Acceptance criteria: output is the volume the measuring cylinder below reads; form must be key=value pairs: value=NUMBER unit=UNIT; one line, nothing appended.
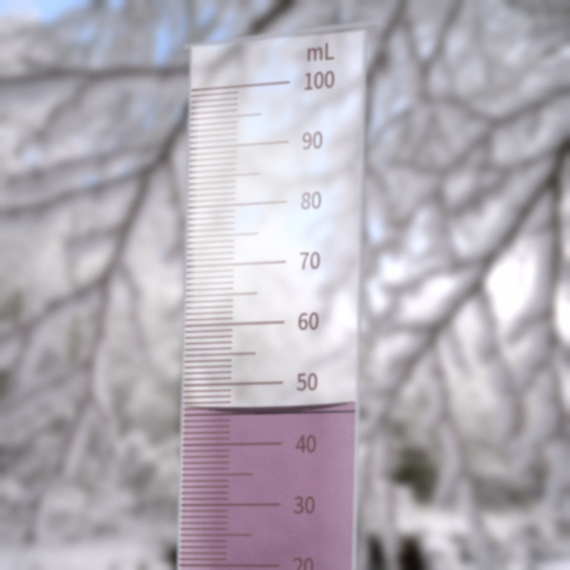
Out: value=45 unit=mL
